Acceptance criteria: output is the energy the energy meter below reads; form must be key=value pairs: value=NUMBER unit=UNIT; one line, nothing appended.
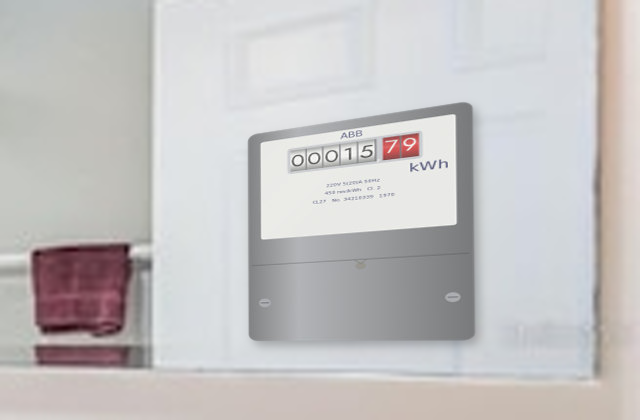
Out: value=15.79 unit=kWh
